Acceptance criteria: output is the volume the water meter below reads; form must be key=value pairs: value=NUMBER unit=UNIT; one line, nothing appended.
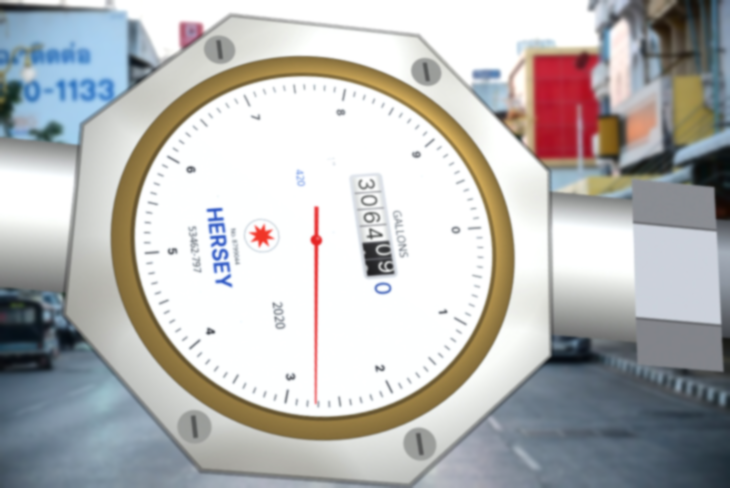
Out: value=3064092.7 unit=gal
